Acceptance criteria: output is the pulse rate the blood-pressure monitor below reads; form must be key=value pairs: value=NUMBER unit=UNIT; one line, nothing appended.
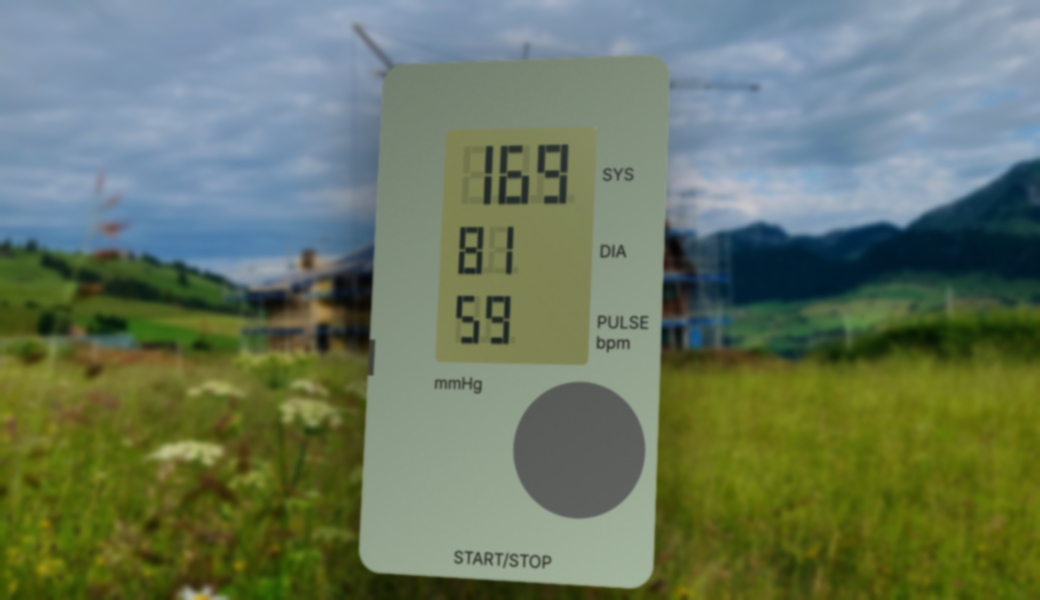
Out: value=59 unit=bpm
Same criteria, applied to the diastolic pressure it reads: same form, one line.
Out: value=81 unit=mmHg
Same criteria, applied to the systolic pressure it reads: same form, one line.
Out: value=169 unit=mmHg
